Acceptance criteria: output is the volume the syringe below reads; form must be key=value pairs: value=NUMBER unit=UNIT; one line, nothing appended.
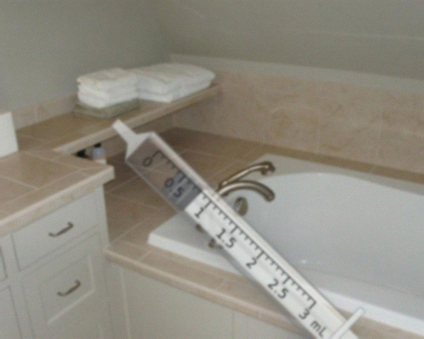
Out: value=0.4 unit=mL
